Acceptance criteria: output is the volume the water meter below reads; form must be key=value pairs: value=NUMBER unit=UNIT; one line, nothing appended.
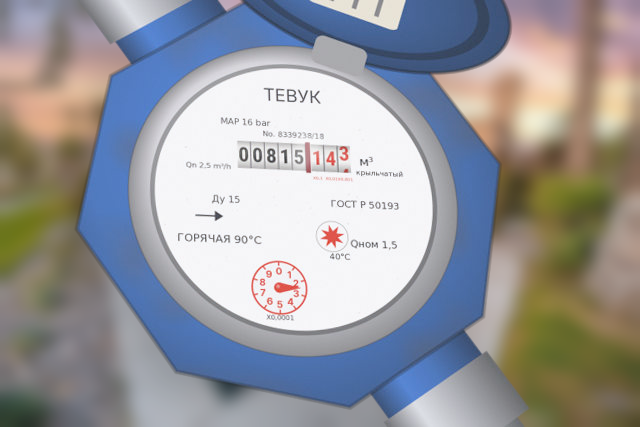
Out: value=815.1432 unit=m³
